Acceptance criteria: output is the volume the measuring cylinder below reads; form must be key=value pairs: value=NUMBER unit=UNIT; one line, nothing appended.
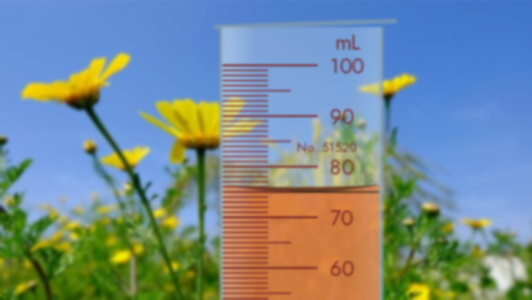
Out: value=75 unit=mL
